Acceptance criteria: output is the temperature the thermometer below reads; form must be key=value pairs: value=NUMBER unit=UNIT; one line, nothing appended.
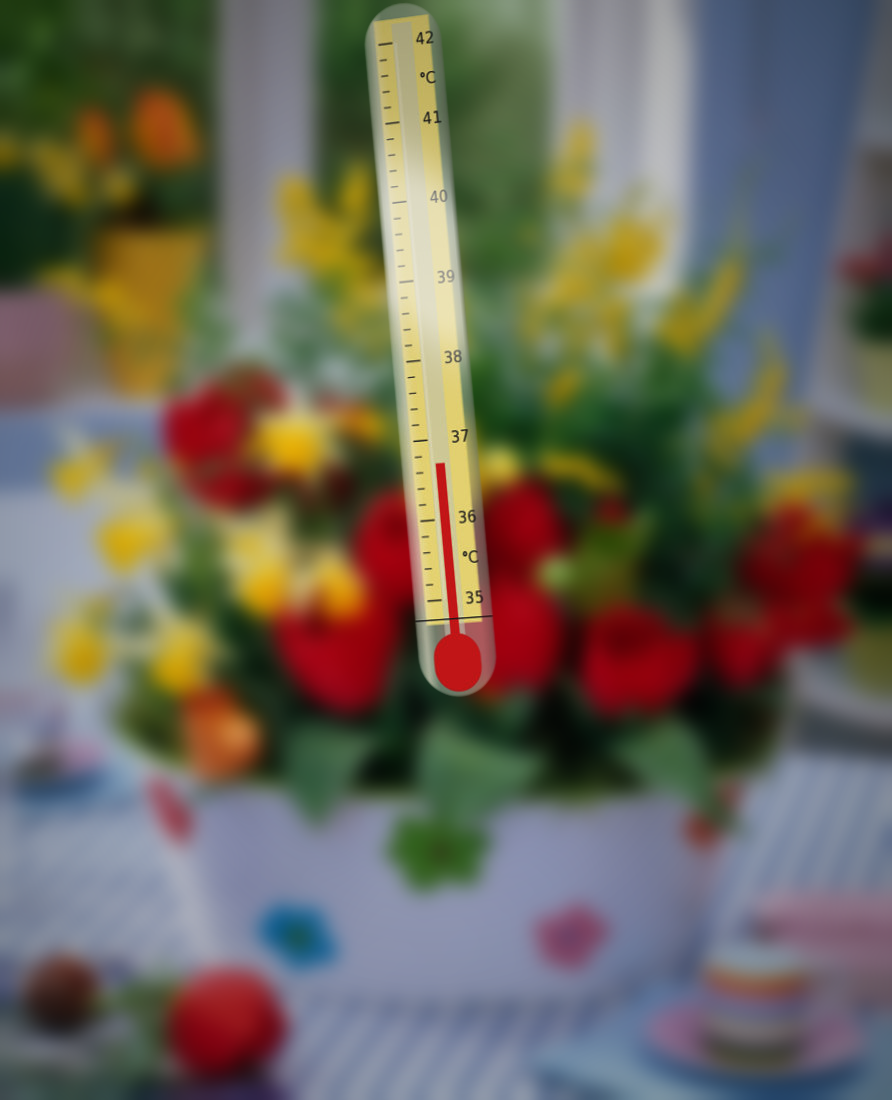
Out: value=36.7 unit=°C
